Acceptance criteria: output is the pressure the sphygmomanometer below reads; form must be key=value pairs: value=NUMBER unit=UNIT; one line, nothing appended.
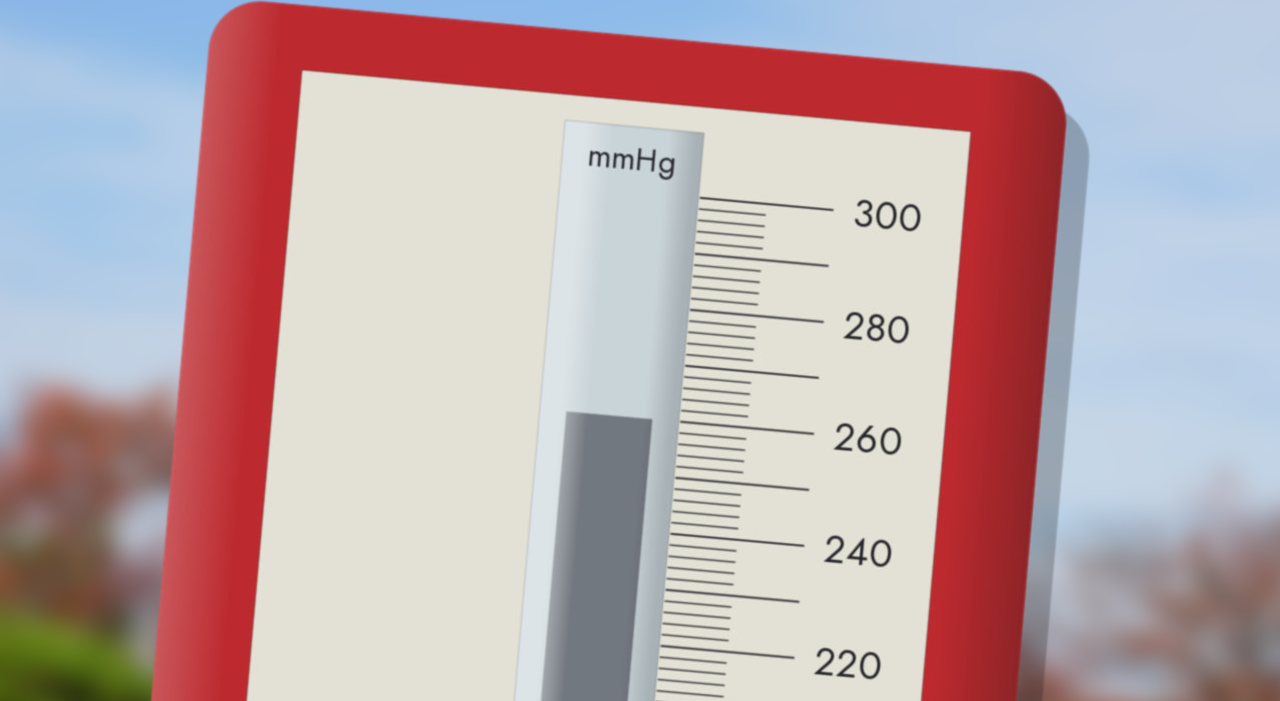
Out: value=260 unit=mmHg
